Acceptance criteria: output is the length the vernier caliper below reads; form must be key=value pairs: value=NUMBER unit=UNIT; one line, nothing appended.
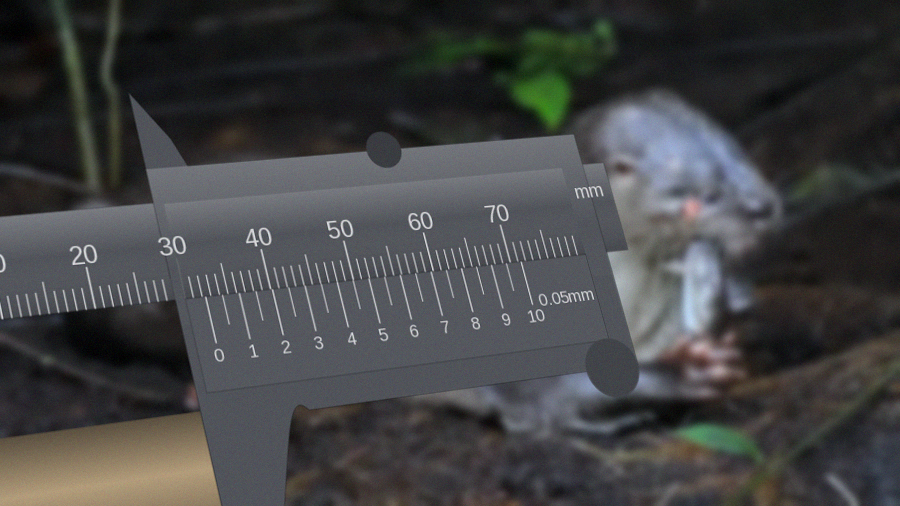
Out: value=32.4 unit=mm
